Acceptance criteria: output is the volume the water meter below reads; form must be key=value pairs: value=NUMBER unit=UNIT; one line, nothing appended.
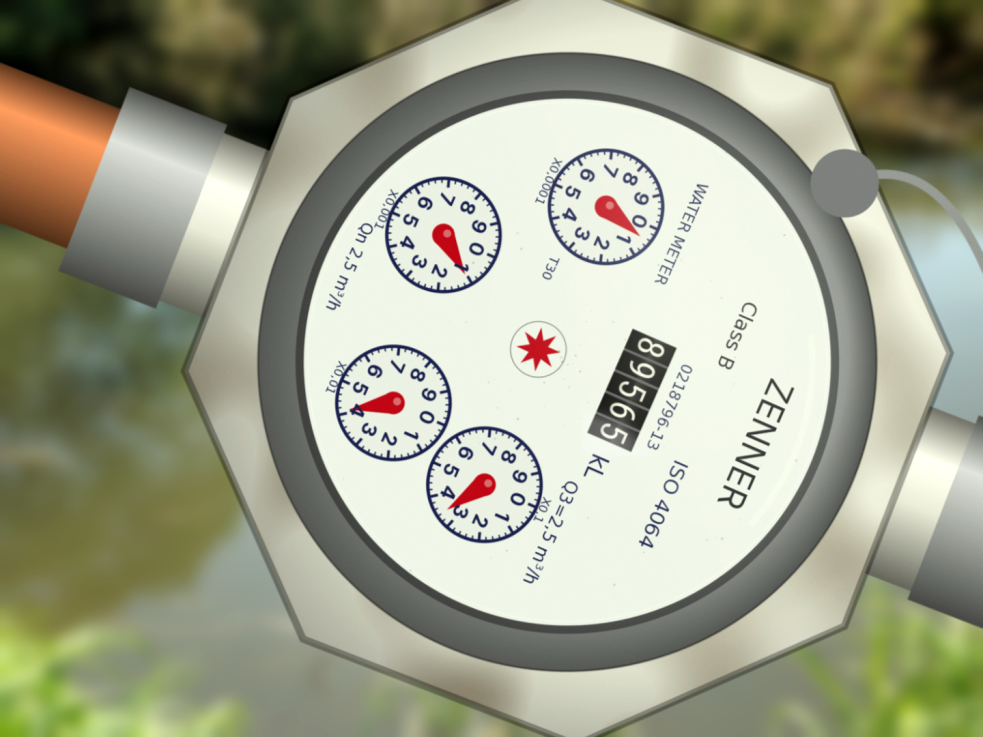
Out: value=89565.3410 unit=kL
